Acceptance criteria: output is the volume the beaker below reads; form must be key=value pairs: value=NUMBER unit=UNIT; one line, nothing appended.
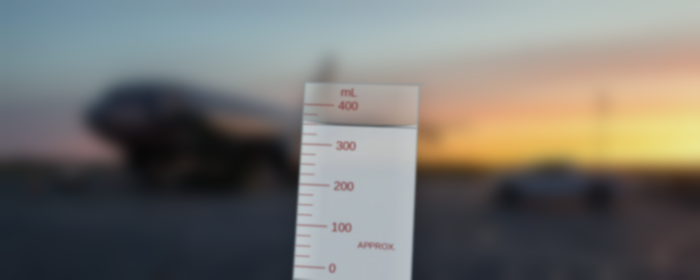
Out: value=350 unit=mL
